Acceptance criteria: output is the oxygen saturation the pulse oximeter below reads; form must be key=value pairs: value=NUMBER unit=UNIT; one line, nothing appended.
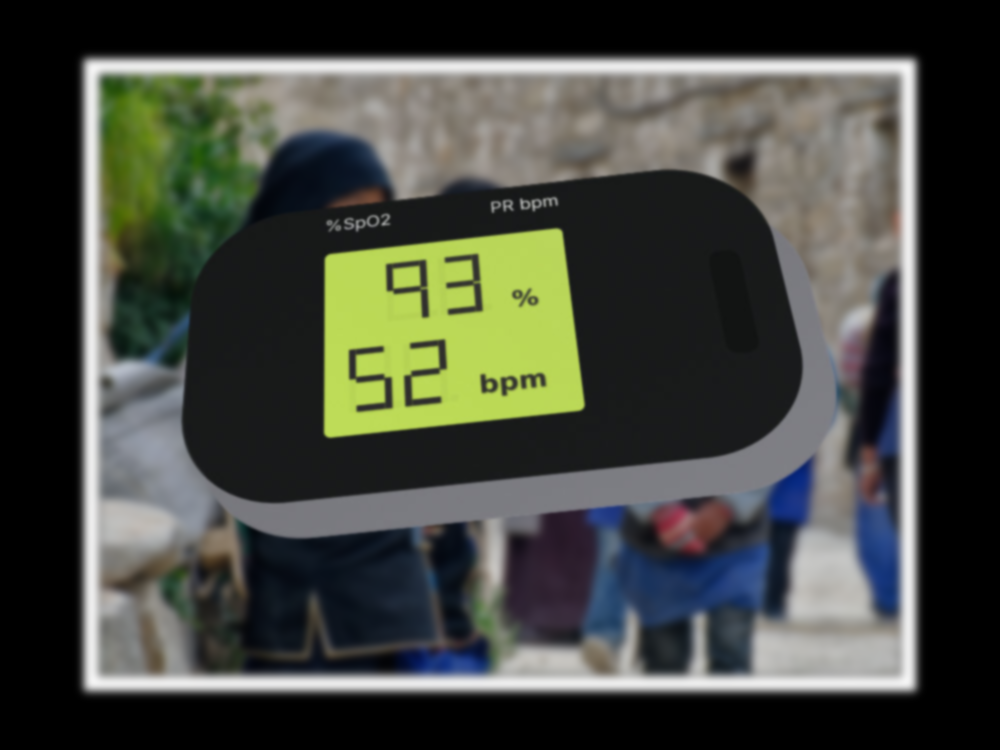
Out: value=93 unit=%
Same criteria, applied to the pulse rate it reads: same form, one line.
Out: value=52 unit=bpm
